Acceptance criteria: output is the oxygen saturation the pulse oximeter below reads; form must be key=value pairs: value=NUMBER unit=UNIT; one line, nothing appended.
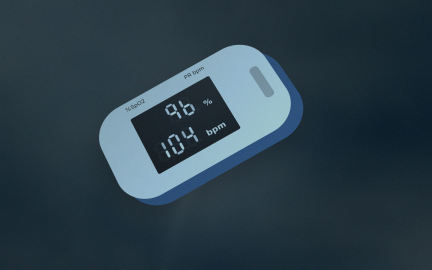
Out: value=96 unit=%
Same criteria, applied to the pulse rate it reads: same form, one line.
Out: value=104 unit=bpm
